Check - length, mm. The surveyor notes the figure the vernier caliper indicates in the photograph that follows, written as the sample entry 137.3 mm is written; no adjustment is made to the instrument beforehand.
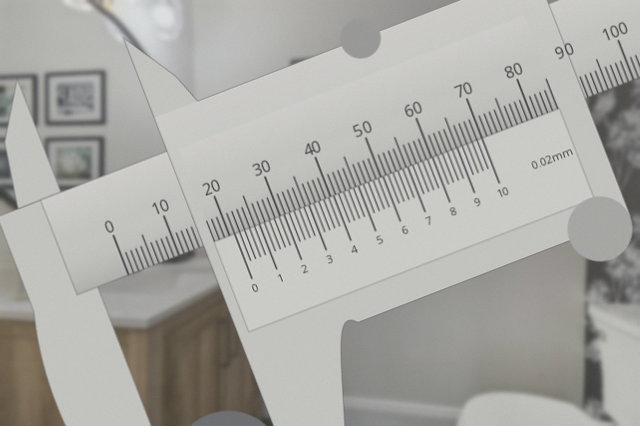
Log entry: 21.0 mm
